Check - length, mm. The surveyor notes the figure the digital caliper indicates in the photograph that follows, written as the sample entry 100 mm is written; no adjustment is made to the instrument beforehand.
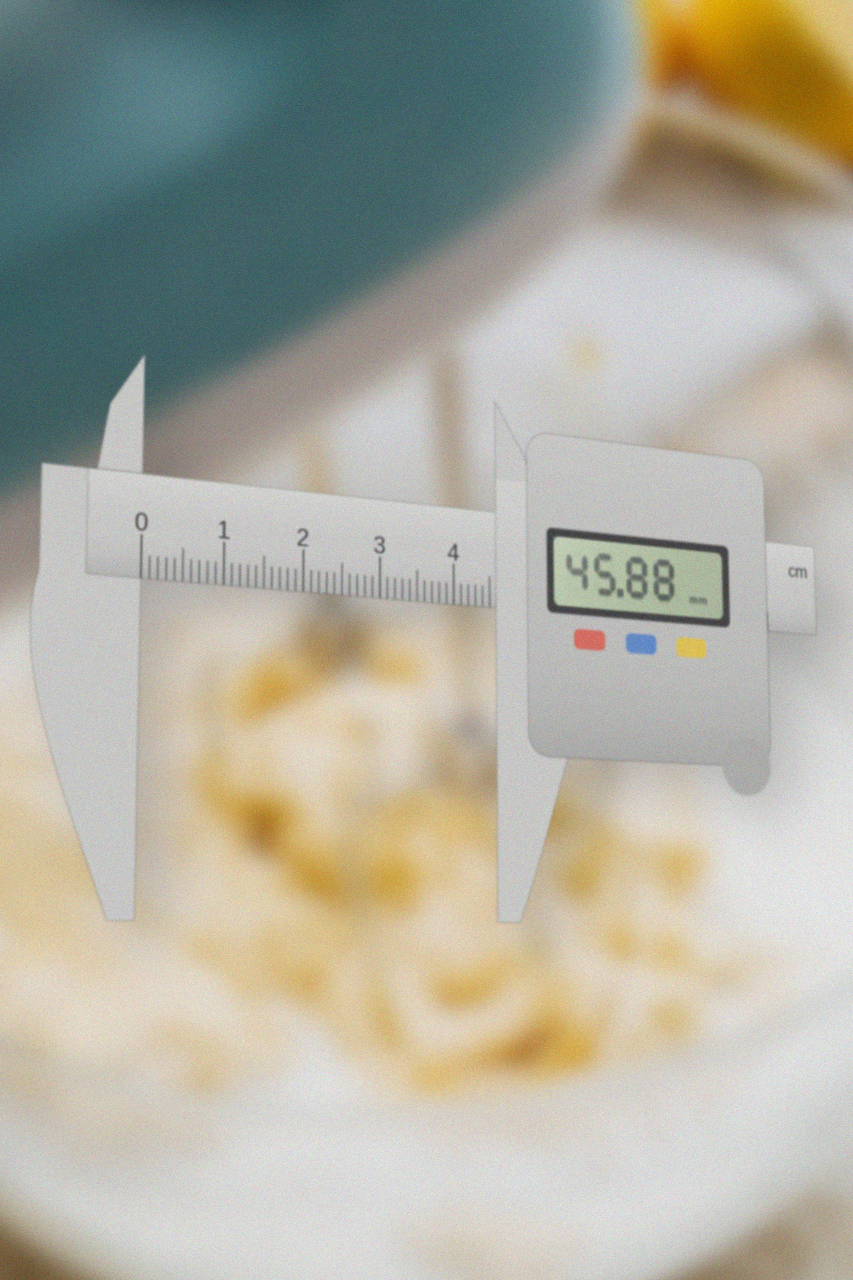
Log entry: 45.88 mm
